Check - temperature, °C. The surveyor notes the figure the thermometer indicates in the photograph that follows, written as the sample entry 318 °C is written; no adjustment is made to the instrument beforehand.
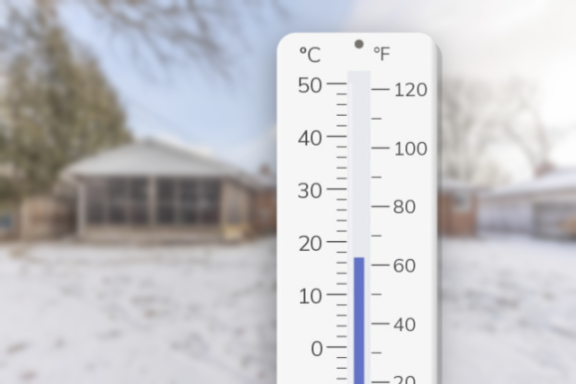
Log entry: 17 °C
